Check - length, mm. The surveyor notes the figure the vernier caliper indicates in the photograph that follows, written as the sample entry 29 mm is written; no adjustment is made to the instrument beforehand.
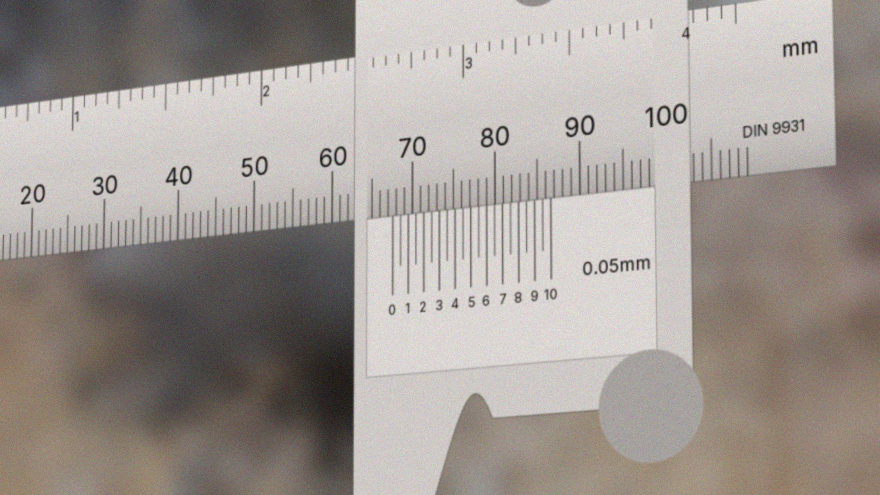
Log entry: 67.6 mm
